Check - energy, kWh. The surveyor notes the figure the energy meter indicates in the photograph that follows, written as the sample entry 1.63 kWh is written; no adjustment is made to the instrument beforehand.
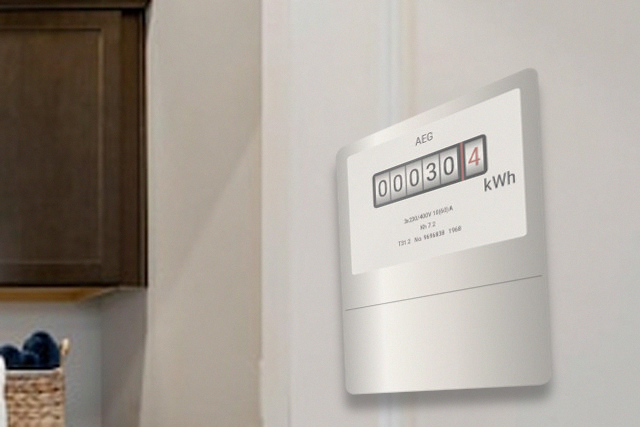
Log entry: 30.4 kWh
